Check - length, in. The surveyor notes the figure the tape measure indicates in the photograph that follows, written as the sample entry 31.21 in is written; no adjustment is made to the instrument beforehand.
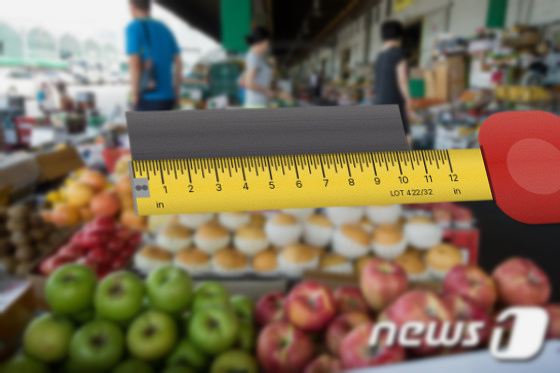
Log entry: 10.5 in
